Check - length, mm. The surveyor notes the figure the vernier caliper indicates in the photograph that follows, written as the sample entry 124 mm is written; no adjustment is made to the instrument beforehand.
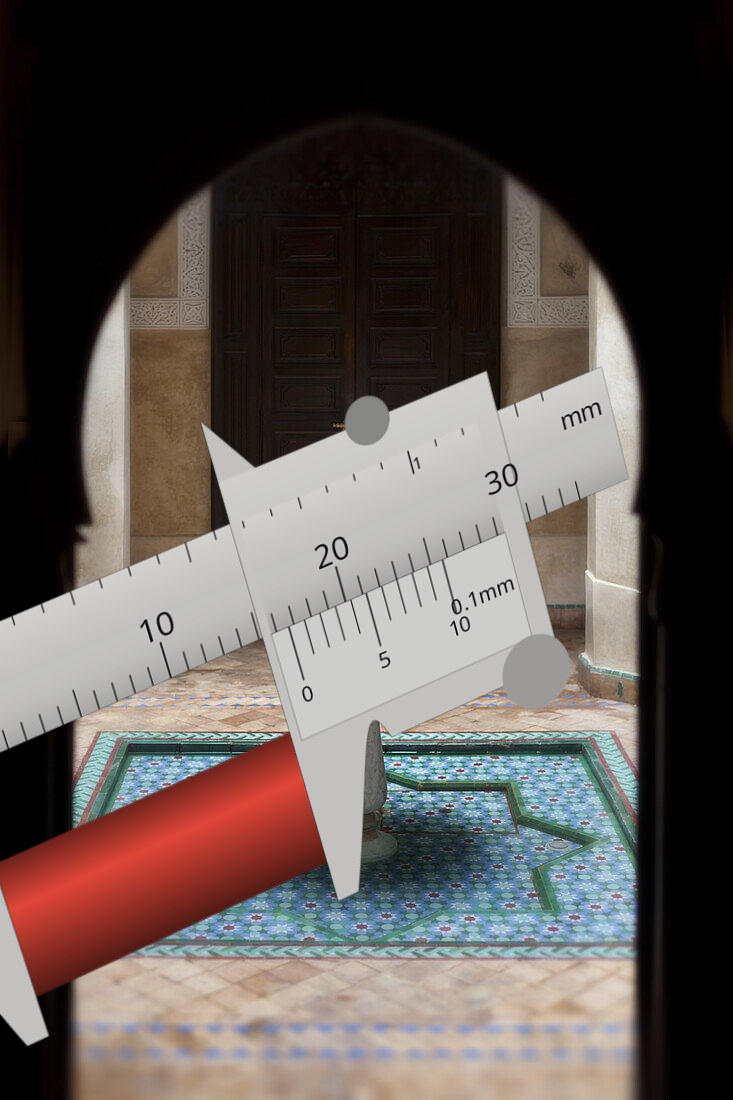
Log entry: 16.7 mm
